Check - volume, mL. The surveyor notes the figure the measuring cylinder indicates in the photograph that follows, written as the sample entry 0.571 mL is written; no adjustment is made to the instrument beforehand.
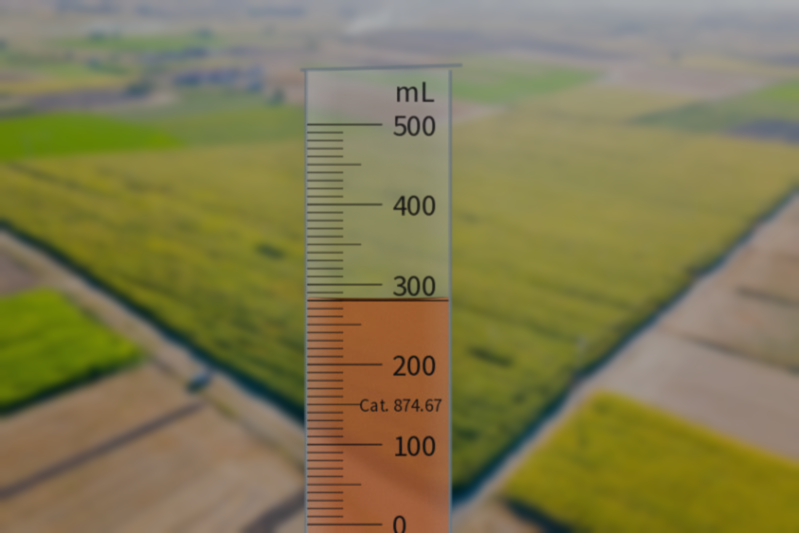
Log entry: 280 mL
